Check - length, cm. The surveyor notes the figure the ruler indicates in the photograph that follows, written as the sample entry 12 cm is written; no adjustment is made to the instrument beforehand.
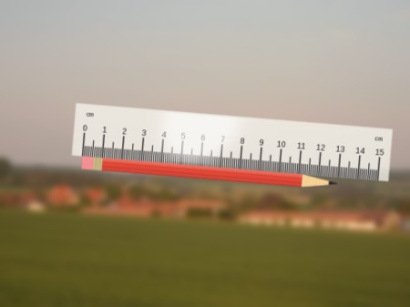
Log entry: 13 cm
